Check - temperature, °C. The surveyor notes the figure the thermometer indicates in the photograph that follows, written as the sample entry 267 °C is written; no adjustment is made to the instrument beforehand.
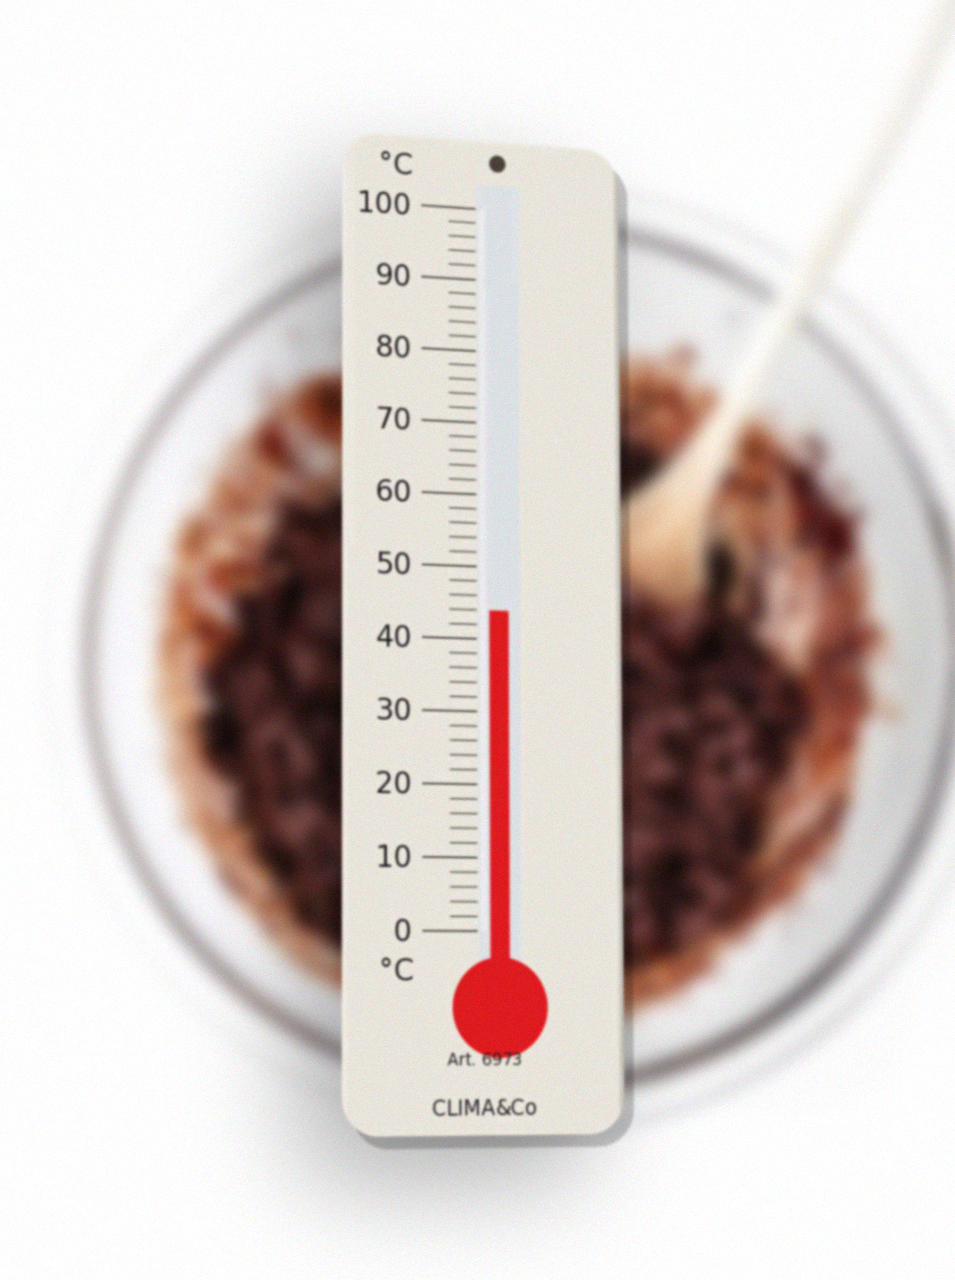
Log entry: 44 °C
